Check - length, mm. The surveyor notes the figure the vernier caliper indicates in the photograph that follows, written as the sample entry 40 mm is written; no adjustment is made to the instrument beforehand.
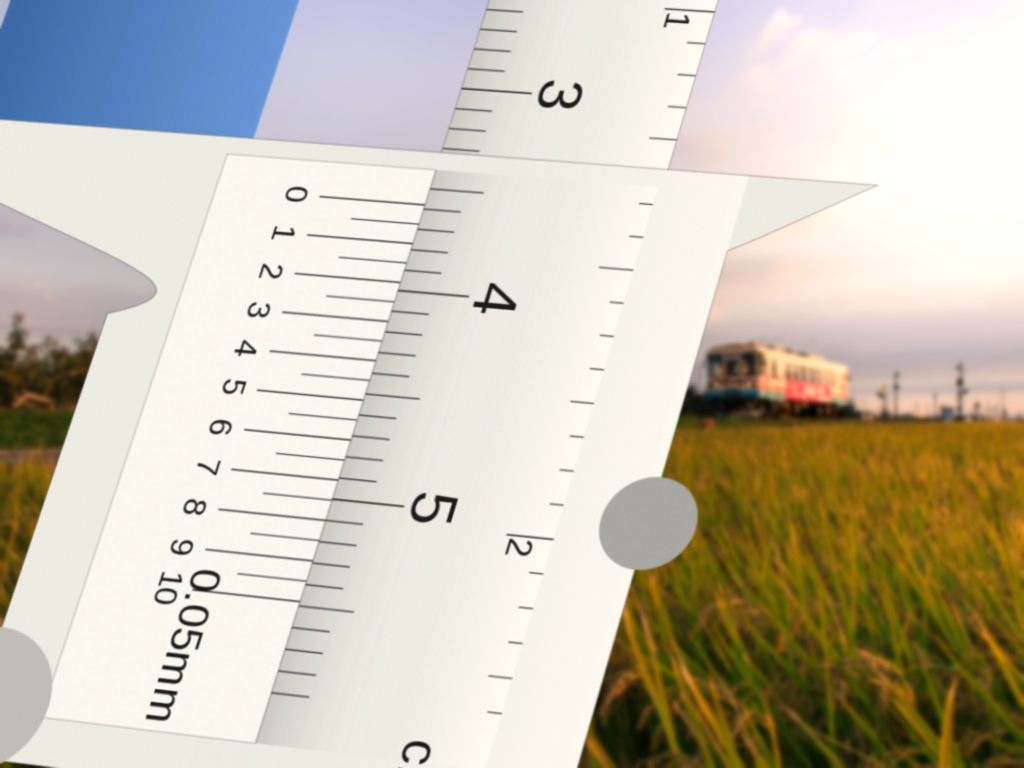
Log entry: 35.8 mm
